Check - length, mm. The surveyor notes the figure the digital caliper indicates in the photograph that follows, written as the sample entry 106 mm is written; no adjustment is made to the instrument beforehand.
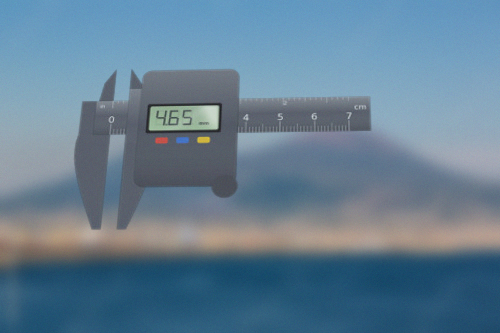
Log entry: 4.65 mm
